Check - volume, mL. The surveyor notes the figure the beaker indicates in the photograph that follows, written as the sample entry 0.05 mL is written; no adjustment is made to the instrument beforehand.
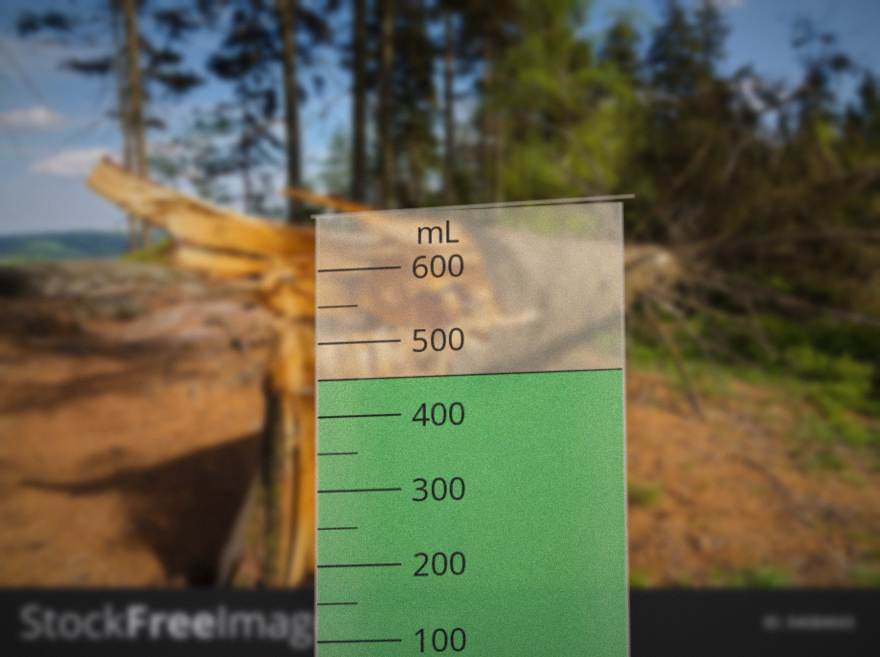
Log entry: 450 mL
